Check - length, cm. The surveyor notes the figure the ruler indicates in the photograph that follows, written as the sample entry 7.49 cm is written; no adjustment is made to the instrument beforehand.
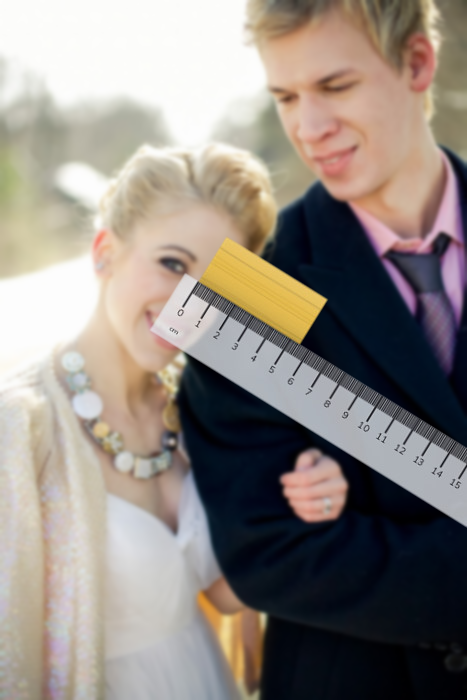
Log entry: 5.5 cm
